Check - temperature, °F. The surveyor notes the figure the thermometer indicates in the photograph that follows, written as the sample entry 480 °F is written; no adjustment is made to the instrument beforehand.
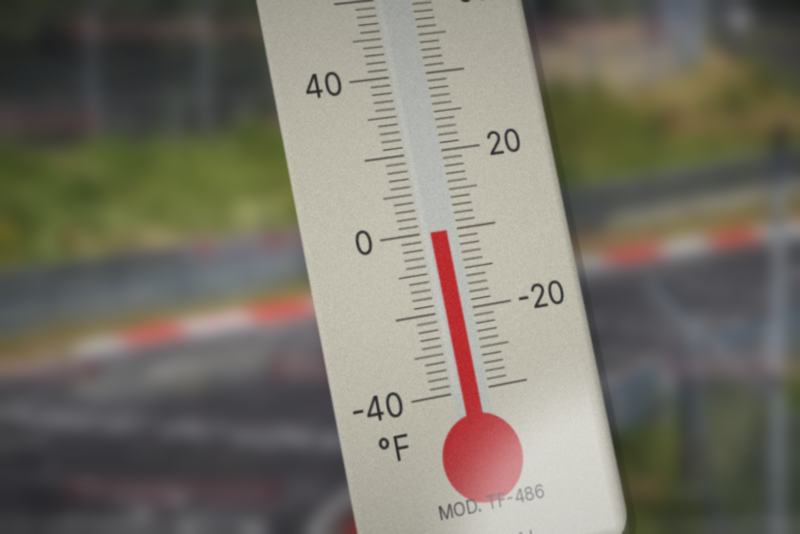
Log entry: 0 °F
